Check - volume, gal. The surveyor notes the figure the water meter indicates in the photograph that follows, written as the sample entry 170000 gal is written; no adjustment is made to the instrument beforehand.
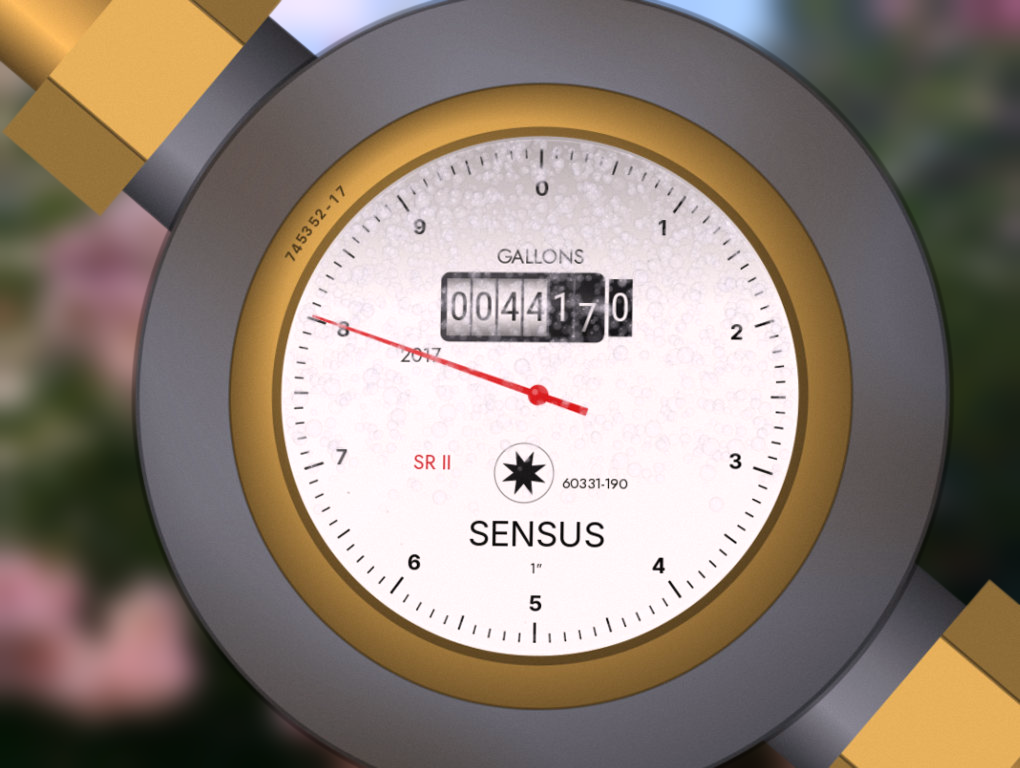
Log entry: 44168.0 gal
